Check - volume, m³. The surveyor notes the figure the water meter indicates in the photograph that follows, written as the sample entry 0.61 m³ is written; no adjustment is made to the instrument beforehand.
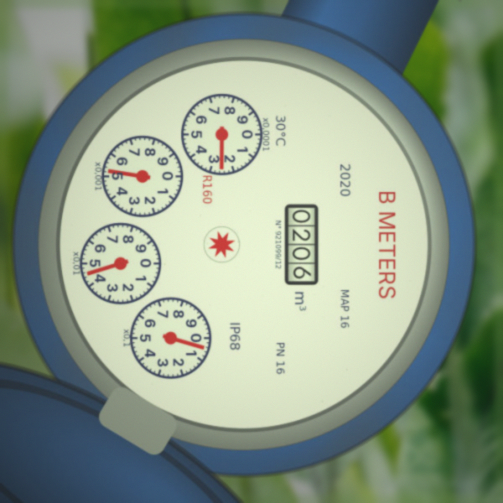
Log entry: 206.0452 m³
